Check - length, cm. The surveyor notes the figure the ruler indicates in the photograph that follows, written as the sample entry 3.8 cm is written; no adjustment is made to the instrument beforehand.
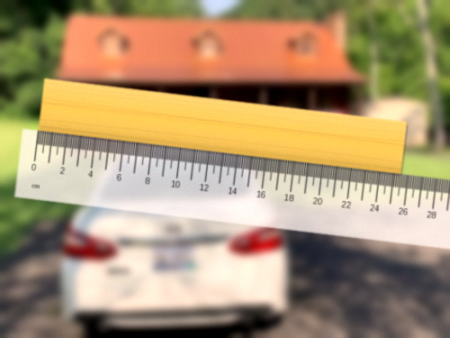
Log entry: 25.5 cm
